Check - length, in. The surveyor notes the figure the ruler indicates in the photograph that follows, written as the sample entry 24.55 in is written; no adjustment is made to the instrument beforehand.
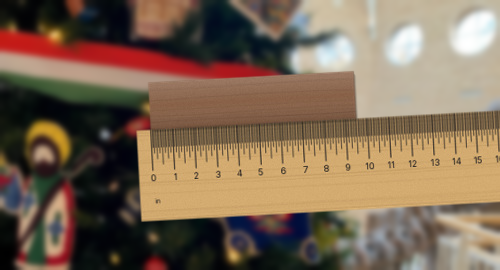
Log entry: 9.5 in
